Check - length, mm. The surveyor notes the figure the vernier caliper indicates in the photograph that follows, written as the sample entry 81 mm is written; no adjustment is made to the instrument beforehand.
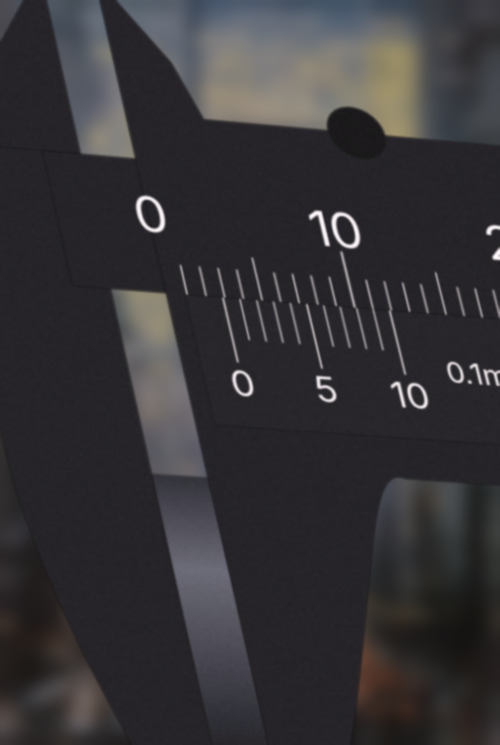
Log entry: 2.9 mm
